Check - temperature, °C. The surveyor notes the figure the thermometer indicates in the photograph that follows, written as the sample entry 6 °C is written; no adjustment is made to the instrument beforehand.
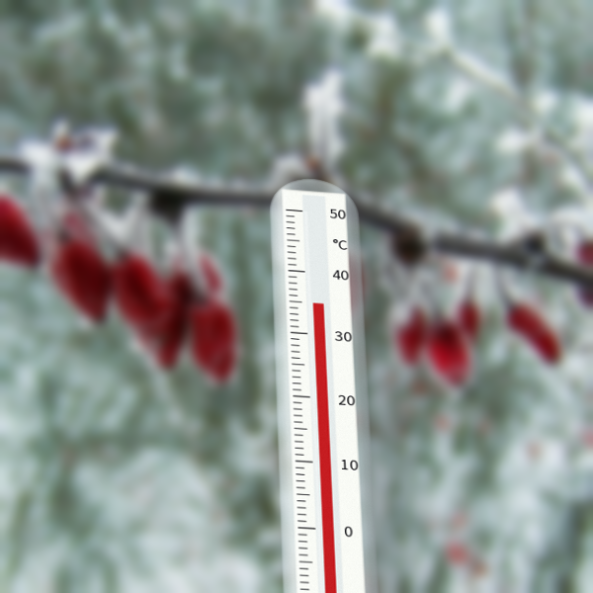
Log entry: 35 °C
